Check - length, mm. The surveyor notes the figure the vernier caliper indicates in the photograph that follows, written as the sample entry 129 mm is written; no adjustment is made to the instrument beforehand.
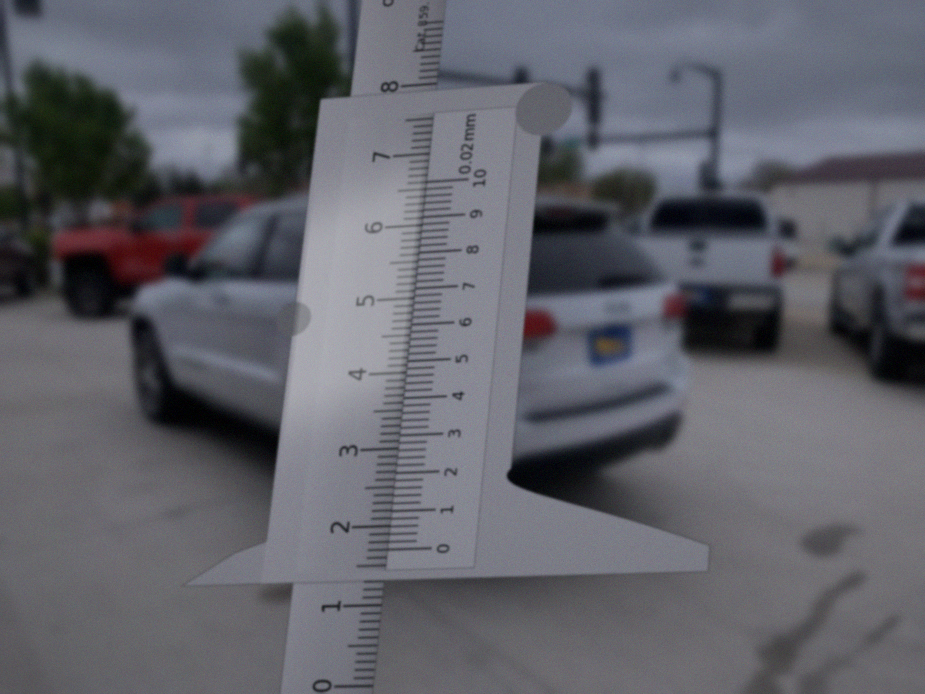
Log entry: 17.0 mm
